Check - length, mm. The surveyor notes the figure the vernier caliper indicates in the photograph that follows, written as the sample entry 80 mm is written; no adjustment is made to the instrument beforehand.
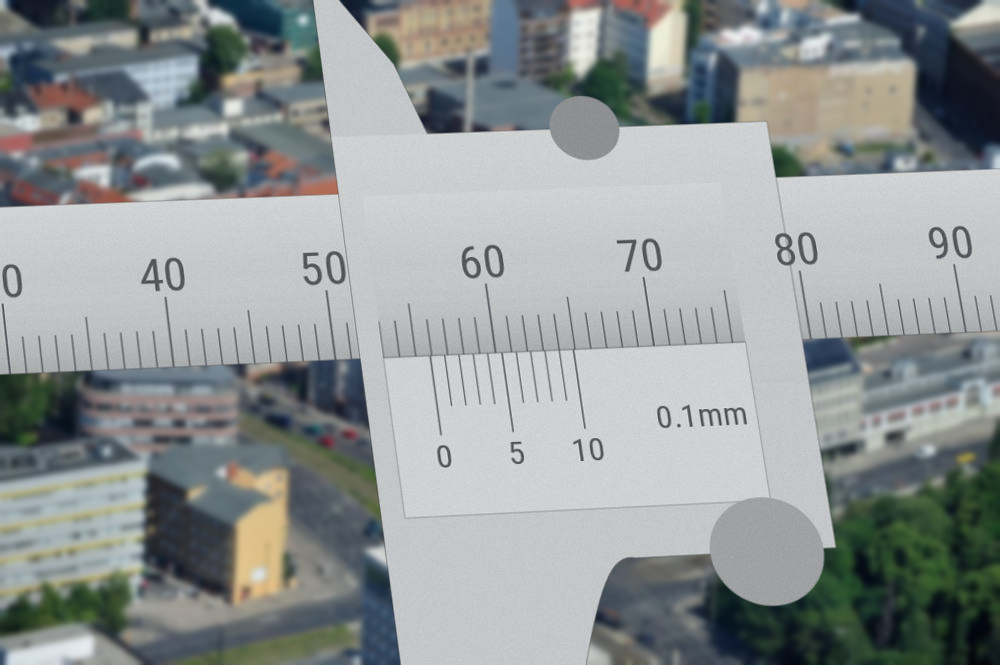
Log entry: 55.9 mm
